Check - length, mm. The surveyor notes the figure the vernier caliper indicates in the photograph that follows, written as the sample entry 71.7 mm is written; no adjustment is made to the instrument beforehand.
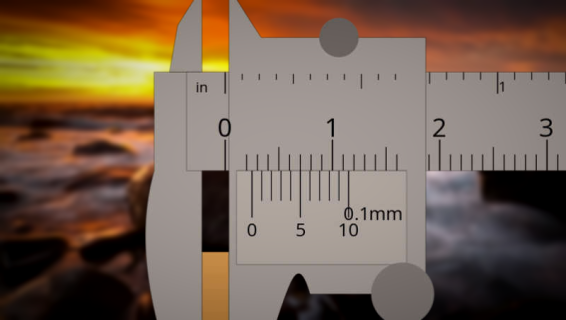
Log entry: 2.5 mm
